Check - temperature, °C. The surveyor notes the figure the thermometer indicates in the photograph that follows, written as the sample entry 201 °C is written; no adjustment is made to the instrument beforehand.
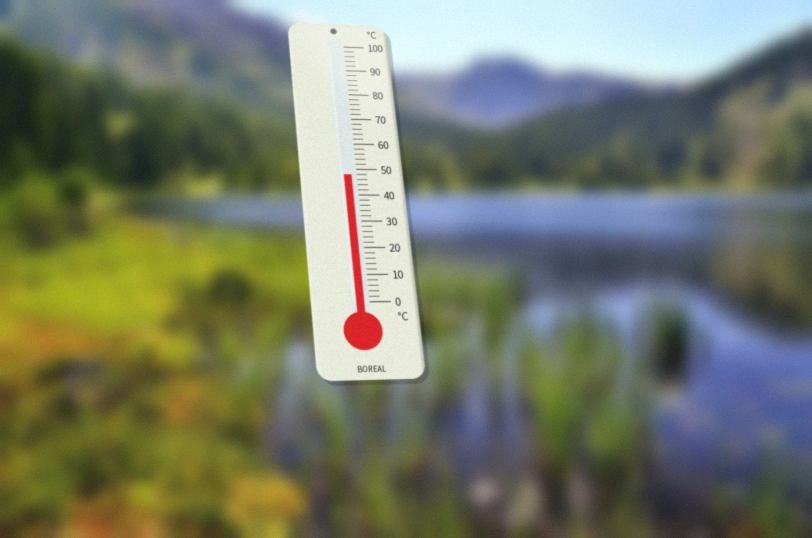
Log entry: 48 °C
